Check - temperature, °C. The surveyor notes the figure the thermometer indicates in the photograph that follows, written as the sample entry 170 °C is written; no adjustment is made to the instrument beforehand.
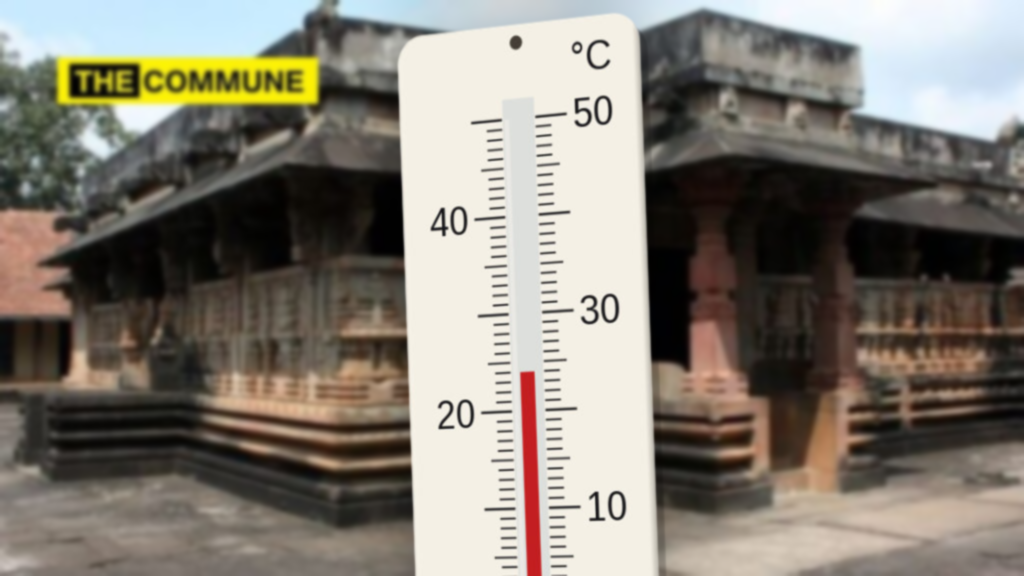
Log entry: 24 °C
